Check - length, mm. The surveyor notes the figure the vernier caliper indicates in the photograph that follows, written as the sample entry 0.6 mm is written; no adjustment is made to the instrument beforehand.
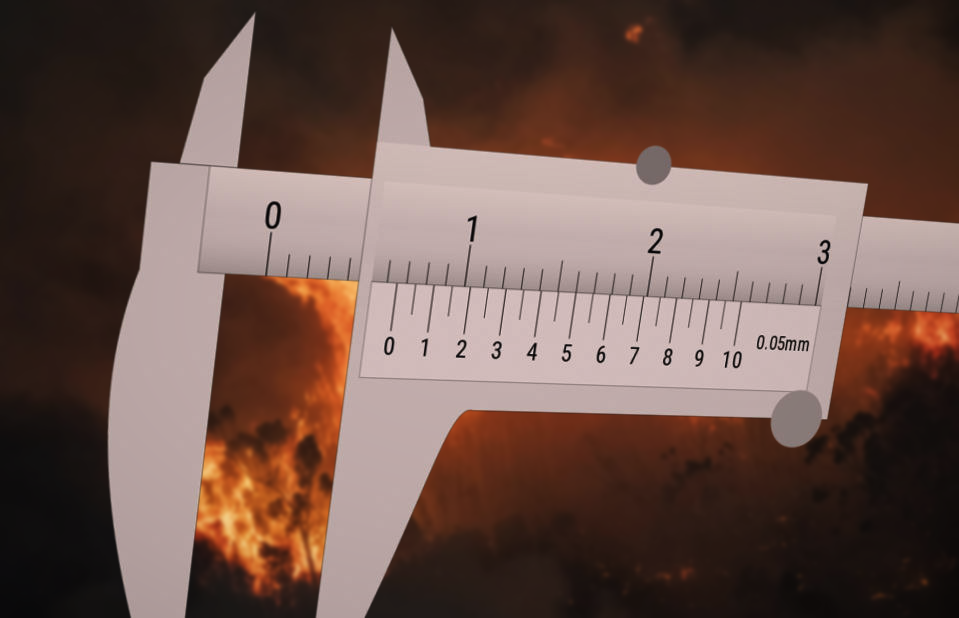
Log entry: 6.5 mm
